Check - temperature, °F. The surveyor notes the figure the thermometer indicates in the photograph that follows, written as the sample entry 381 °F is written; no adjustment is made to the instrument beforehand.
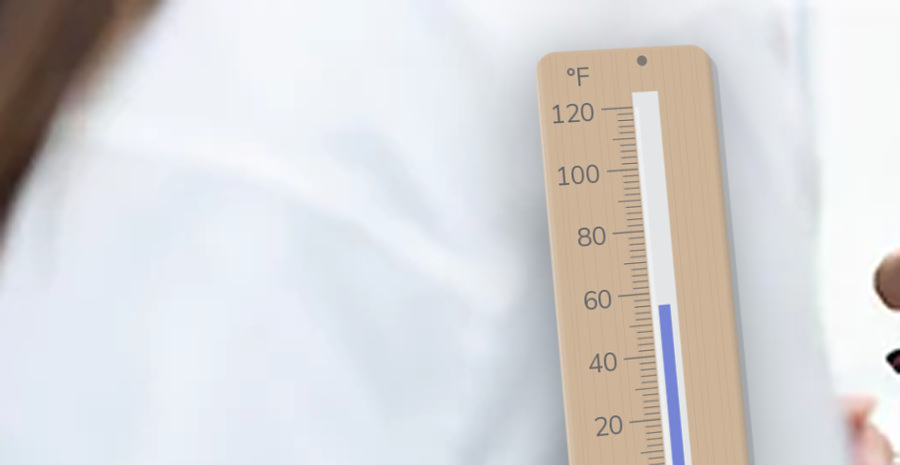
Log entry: 56 °F
